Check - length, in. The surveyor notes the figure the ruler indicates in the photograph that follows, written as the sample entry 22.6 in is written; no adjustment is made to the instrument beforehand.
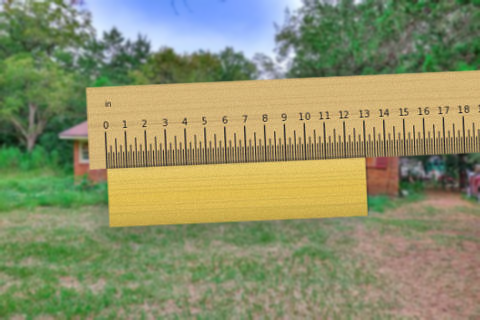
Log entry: 13 in
